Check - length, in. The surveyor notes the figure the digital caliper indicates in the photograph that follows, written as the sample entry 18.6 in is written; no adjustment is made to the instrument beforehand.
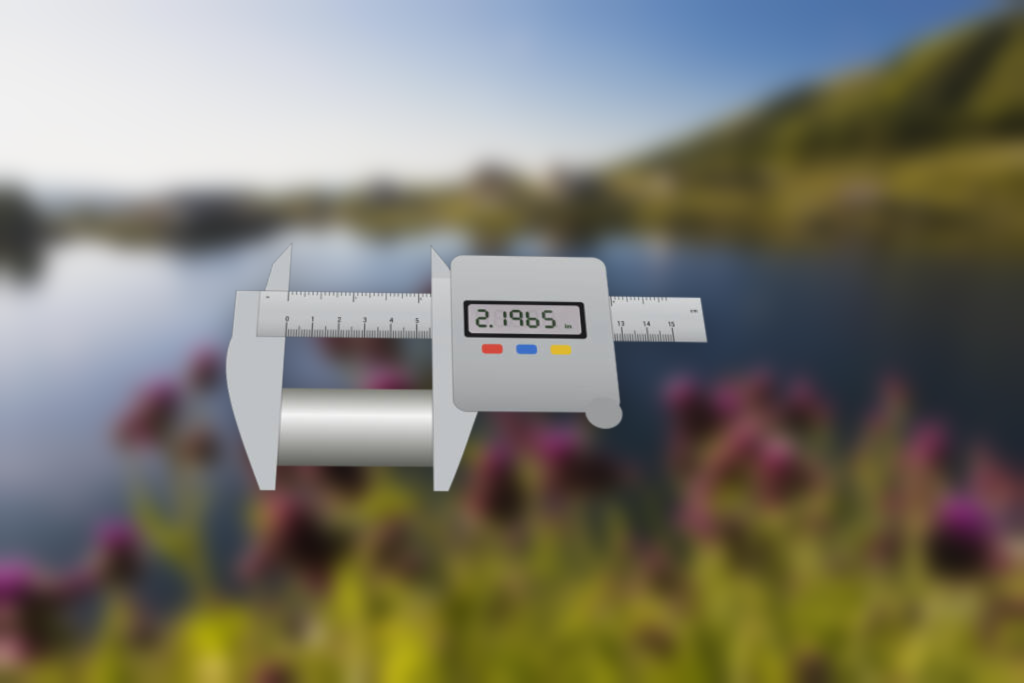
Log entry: 2.1965 in
